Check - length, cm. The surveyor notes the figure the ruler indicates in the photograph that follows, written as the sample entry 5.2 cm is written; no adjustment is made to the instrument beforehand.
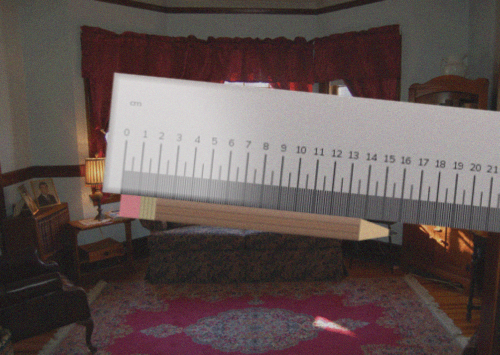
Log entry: 16 cm
